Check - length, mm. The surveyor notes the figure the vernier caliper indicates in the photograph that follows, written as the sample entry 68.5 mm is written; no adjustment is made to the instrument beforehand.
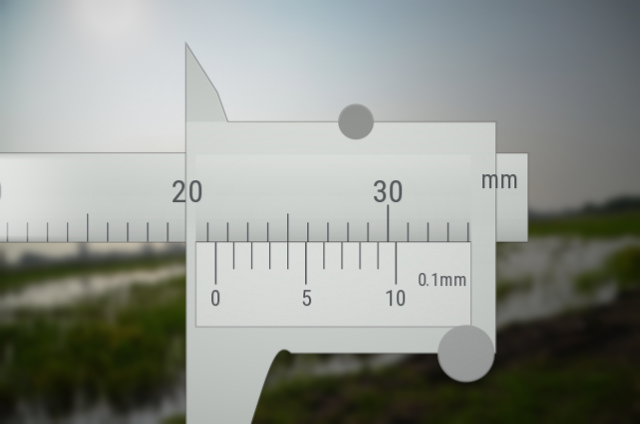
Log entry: 21.4 mm
